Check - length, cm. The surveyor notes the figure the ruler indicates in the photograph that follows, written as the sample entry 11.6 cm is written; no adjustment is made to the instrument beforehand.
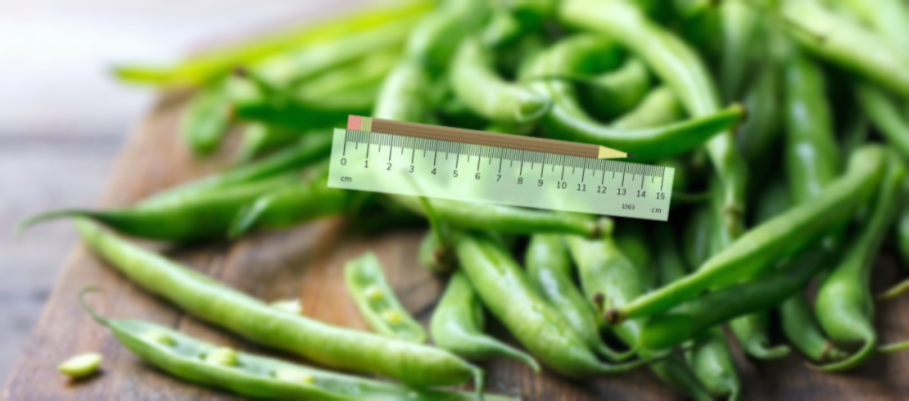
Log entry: 13.5 cm
